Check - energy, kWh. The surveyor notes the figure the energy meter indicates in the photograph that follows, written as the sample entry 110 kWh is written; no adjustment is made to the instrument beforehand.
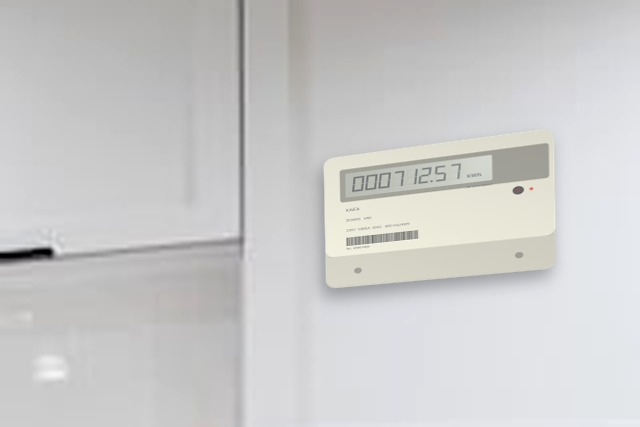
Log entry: 712.57 kWh
